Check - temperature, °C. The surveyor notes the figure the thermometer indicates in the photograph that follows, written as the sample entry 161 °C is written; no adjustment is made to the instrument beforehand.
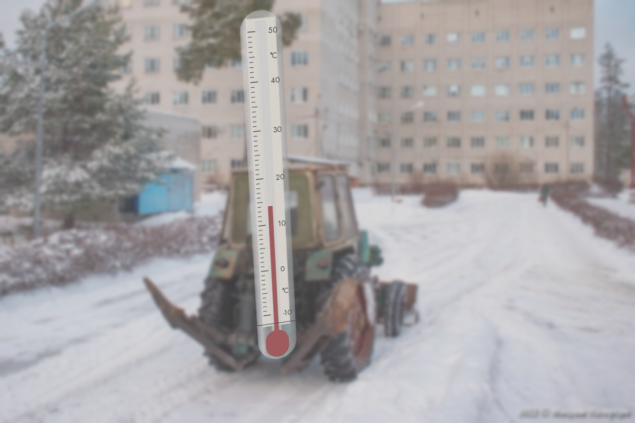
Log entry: 14 °C
